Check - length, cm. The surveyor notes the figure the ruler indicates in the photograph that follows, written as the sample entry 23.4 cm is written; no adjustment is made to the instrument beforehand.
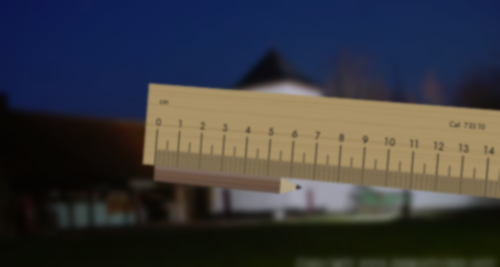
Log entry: 6.5 cm
